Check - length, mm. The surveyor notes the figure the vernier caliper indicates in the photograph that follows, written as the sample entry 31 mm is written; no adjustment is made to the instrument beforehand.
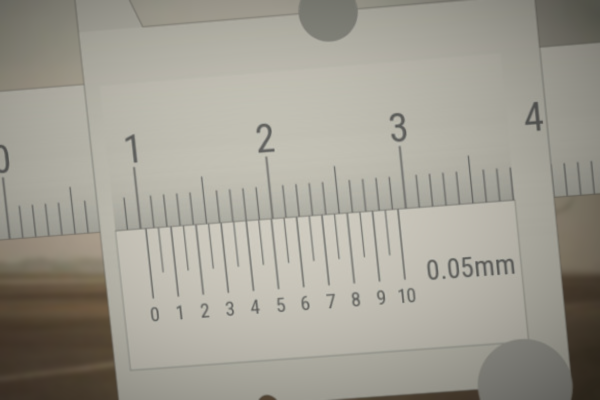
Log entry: 10.4 mm
